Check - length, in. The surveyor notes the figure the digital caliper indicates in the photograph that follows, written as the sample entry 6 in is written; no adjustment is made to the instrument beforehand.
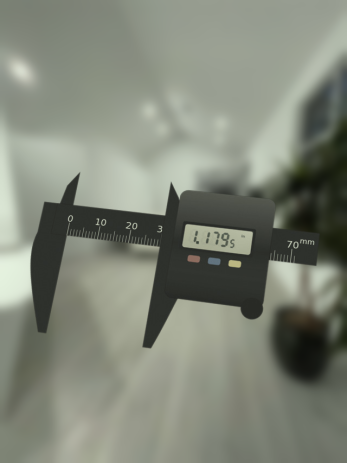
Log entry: 1.1795 in
